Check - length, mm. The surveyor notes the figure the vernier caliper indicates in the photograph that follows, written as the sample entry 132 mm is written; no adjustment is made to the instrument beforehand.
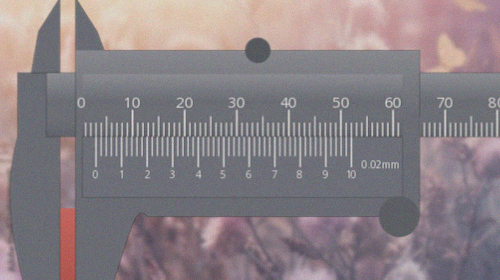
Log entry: 3.0 mm
